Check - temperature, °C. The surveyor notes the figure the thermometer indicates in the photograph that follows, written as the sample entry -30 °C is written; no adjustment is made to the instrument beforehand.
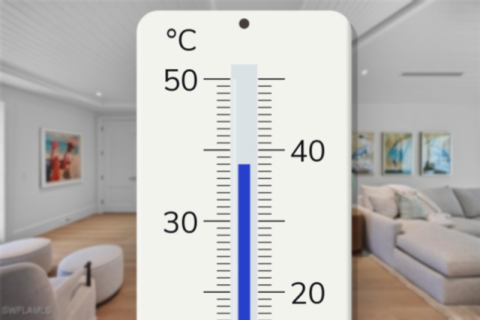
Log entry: 38 °C
